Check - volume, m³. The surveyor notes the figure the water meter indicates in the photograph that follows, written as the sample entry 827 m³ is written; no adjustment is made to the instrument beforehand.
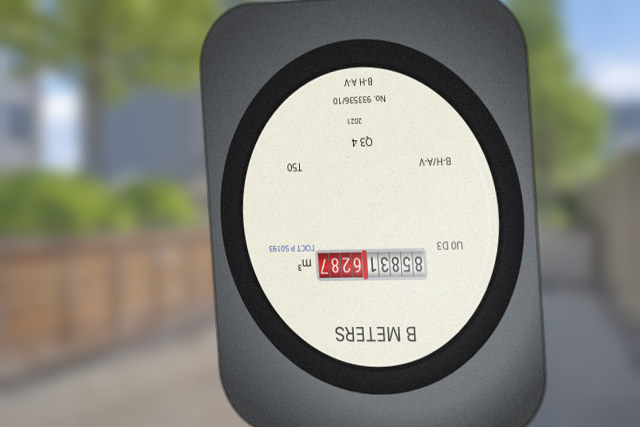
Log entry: 85831.6287 m³
